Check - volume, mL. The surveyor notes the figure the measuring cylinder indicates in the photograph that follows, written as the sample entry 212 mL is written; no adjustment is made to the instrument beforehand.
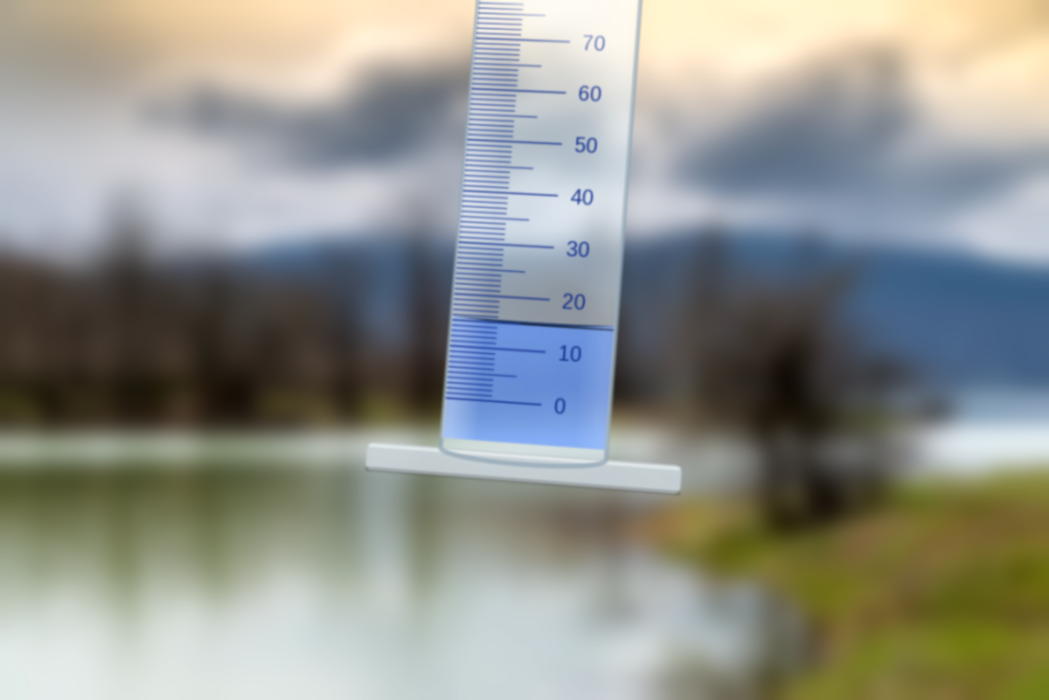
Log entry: 15 mL
